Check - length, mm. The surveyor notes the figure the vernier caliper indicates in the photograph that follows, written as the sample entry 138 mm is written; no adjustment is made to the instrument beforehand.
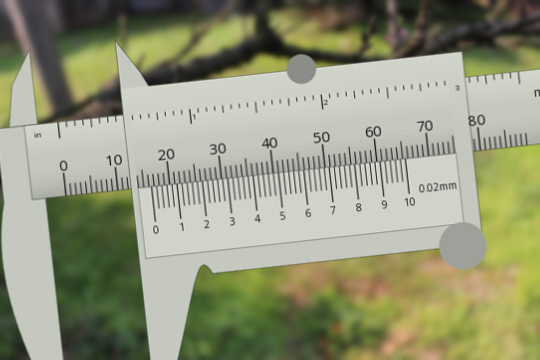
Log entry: 16.5 mm
